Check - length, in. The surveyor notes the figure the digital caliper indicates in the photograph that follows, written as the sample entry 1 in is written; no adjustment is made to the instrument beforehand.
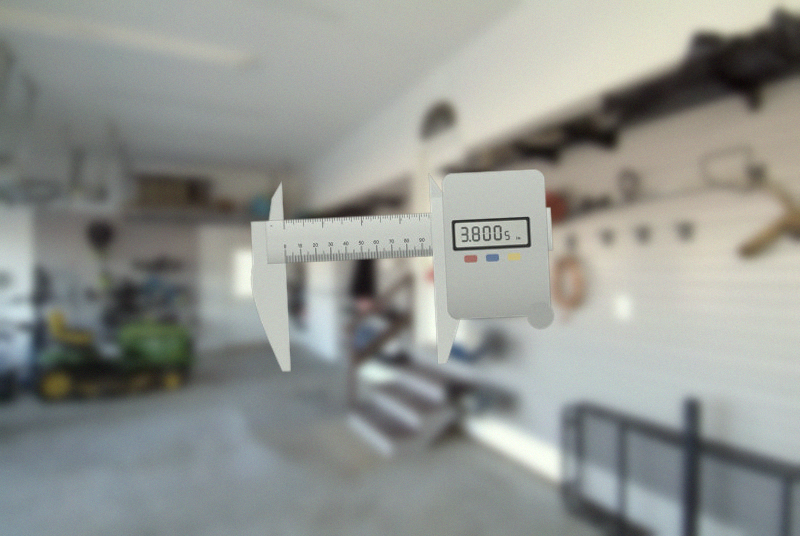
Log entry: 3.8005 in
